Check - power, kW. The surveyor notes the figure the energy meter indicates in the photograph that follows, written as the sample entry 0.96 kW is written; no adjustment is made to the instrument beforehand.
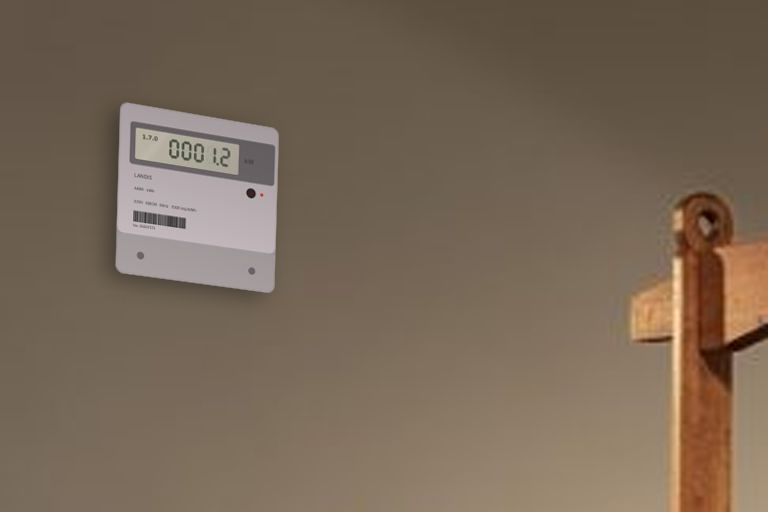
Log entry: 1.2 kW
